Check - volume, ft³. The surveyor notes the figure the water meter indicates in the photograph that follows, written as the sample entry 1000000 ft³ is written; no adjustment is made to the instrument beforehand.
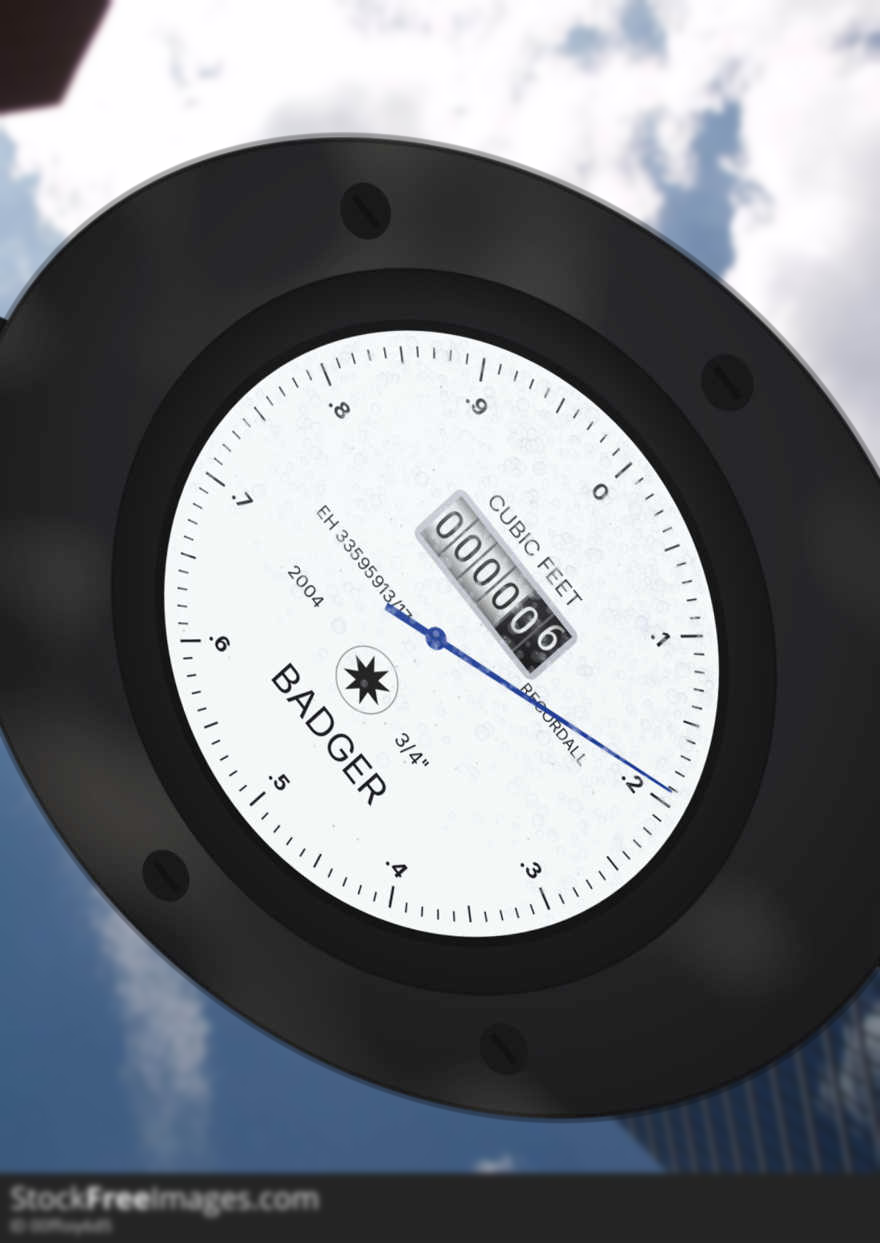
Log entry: 6.19 ft³
